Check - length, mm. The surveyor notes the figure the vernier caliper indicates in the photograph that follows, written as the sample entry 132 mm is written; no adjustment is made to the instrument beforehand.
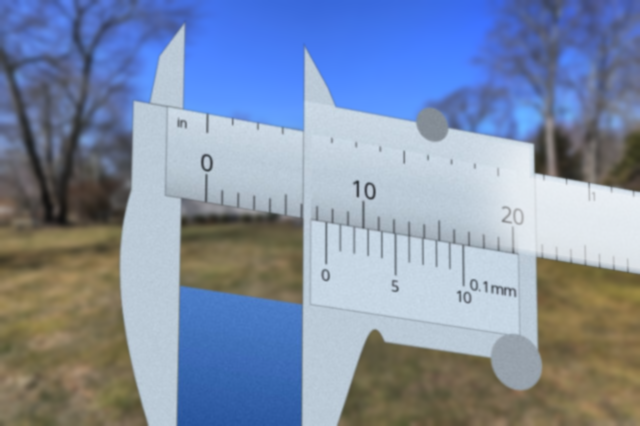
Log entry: 7.6 mm
